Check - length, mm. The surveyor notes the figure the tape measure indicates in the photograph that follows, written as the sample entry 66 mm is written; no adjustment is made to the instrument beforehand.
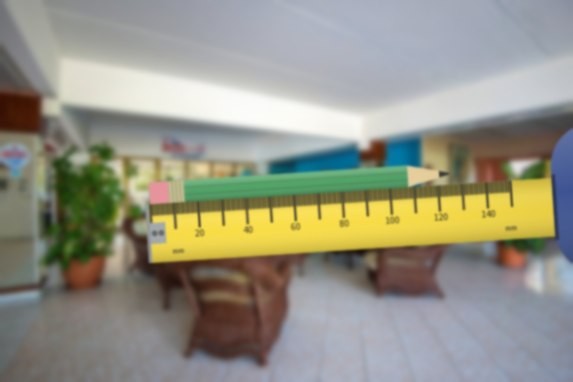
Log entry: 125 mm
